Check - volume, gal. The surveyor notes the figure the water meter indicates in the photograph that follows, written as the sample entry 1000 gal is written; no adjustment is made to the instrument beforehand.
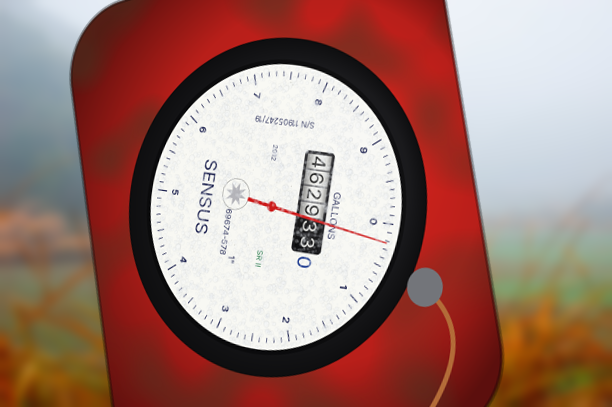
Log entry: 4629330.2 gal
